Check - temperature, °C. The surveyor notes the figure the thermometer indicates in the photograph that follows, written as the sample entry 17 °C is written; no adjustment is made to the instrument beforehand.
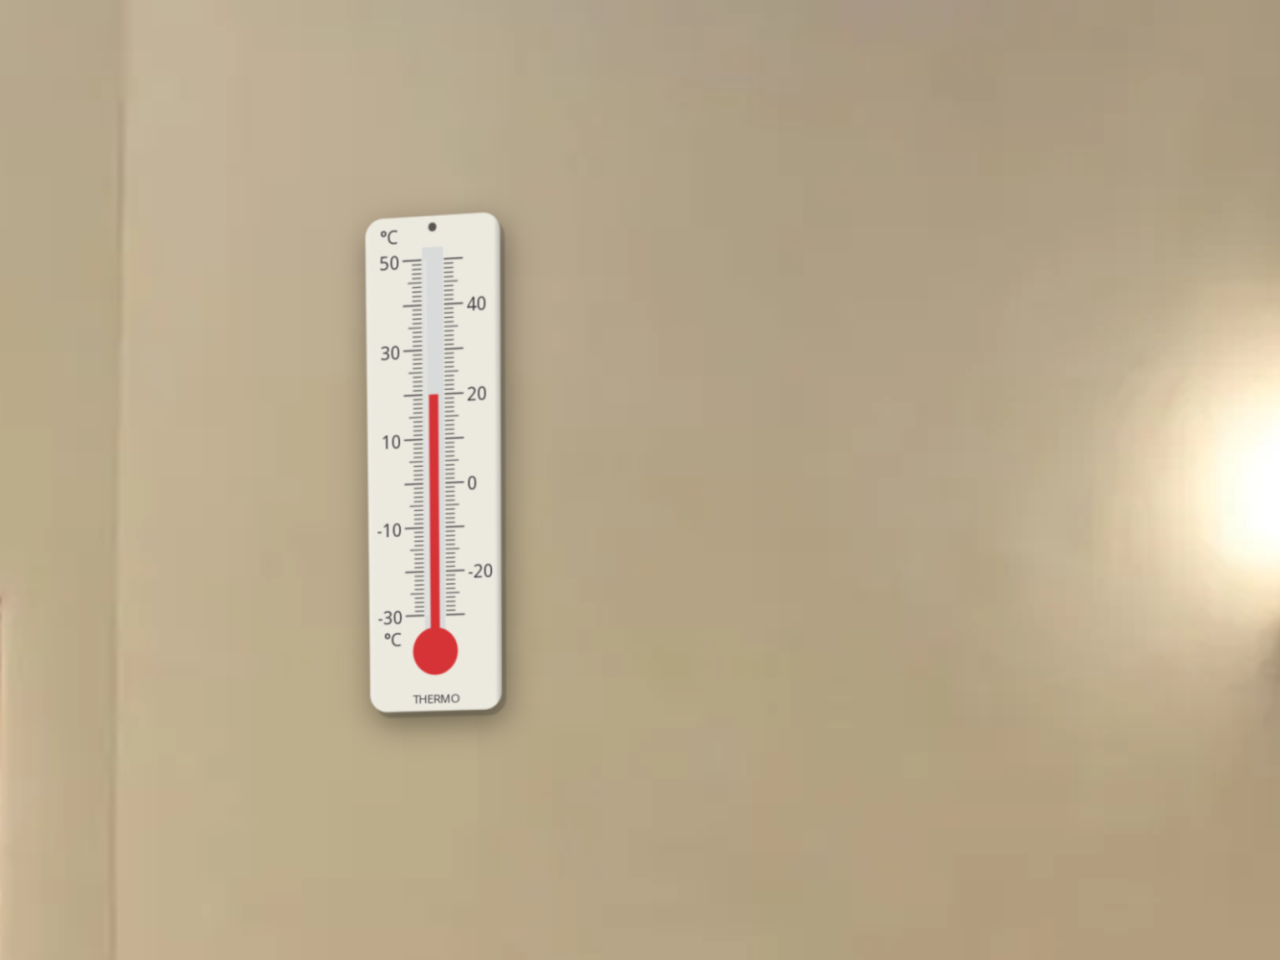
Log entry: 20 °C
